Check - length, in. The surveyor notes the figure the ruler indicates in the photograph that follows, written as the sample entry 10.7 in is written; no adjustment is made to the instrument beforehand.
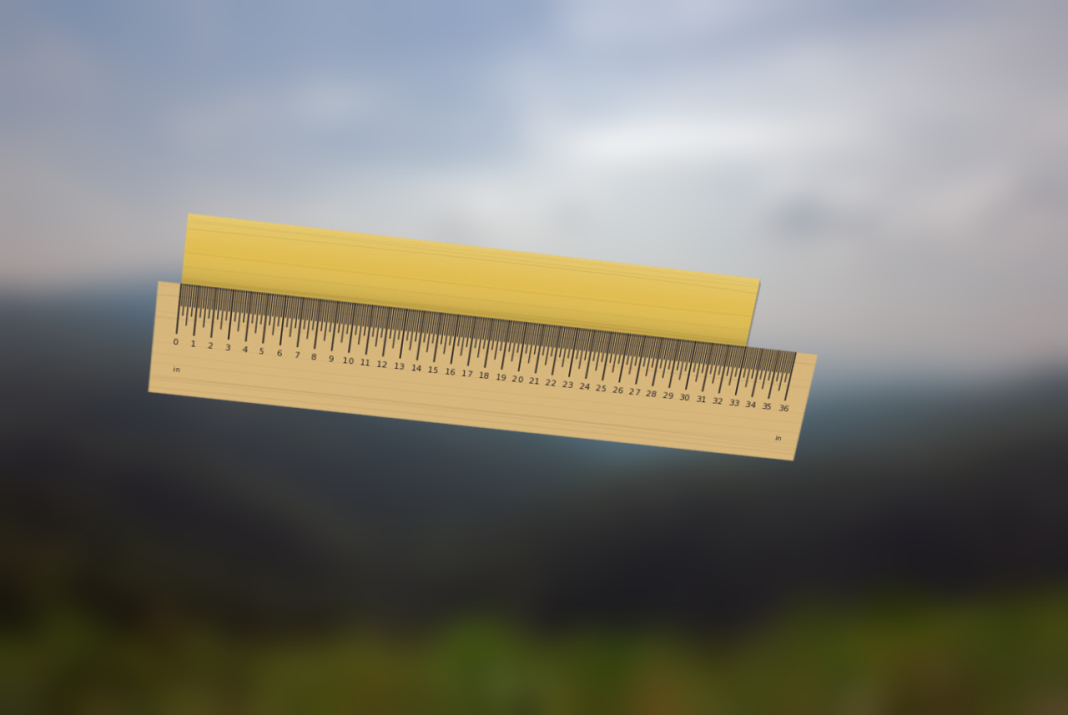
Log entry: 33 in
